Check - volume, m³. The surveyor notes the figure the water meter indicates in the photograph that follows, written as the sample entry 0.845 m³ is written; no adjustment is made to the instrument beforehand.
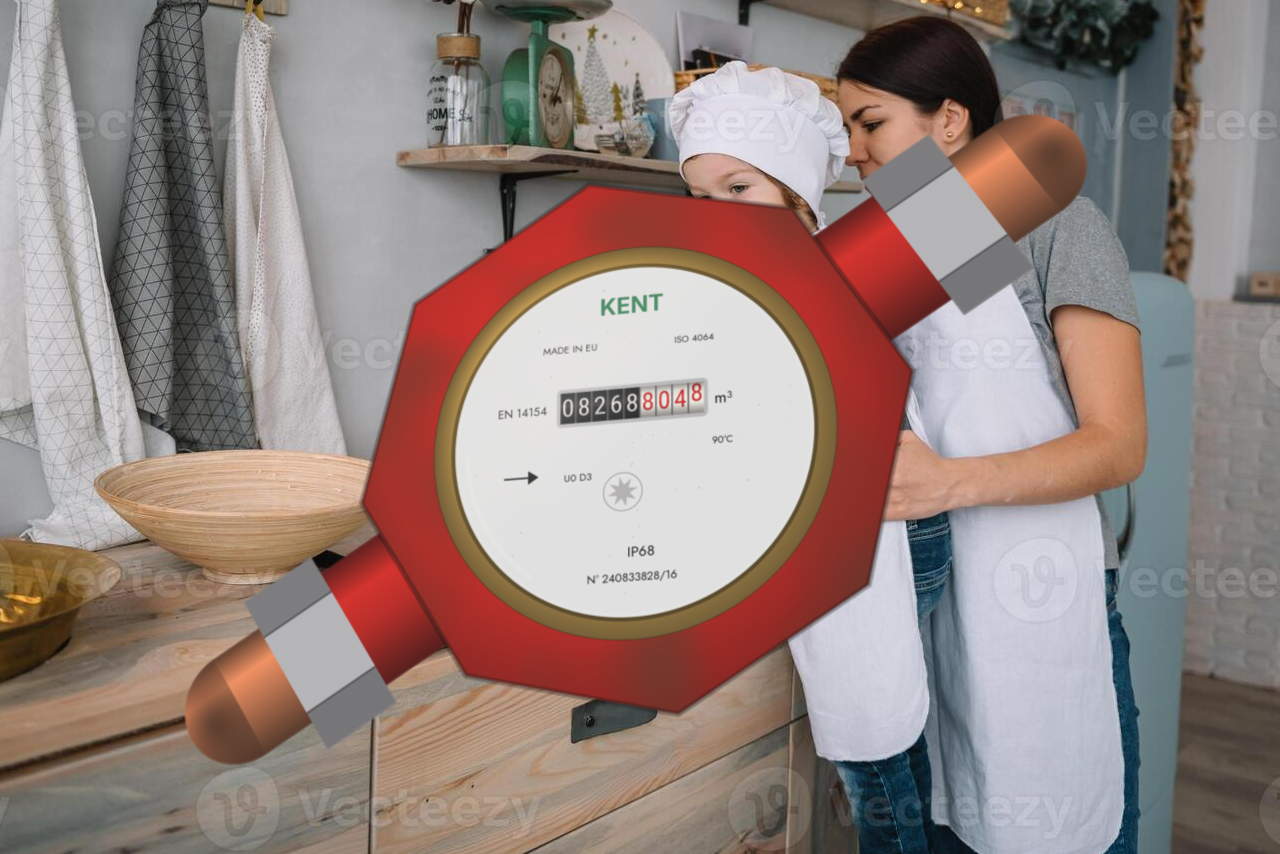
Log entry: 8268.8048 m³
